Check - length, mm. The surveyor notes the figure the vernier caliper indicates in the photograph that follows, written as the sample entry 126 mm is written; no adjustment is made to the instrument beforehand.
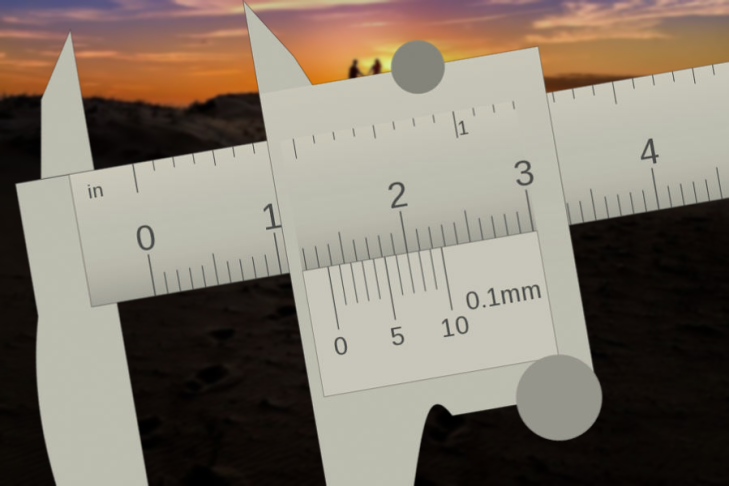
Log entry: 13.7 mm
